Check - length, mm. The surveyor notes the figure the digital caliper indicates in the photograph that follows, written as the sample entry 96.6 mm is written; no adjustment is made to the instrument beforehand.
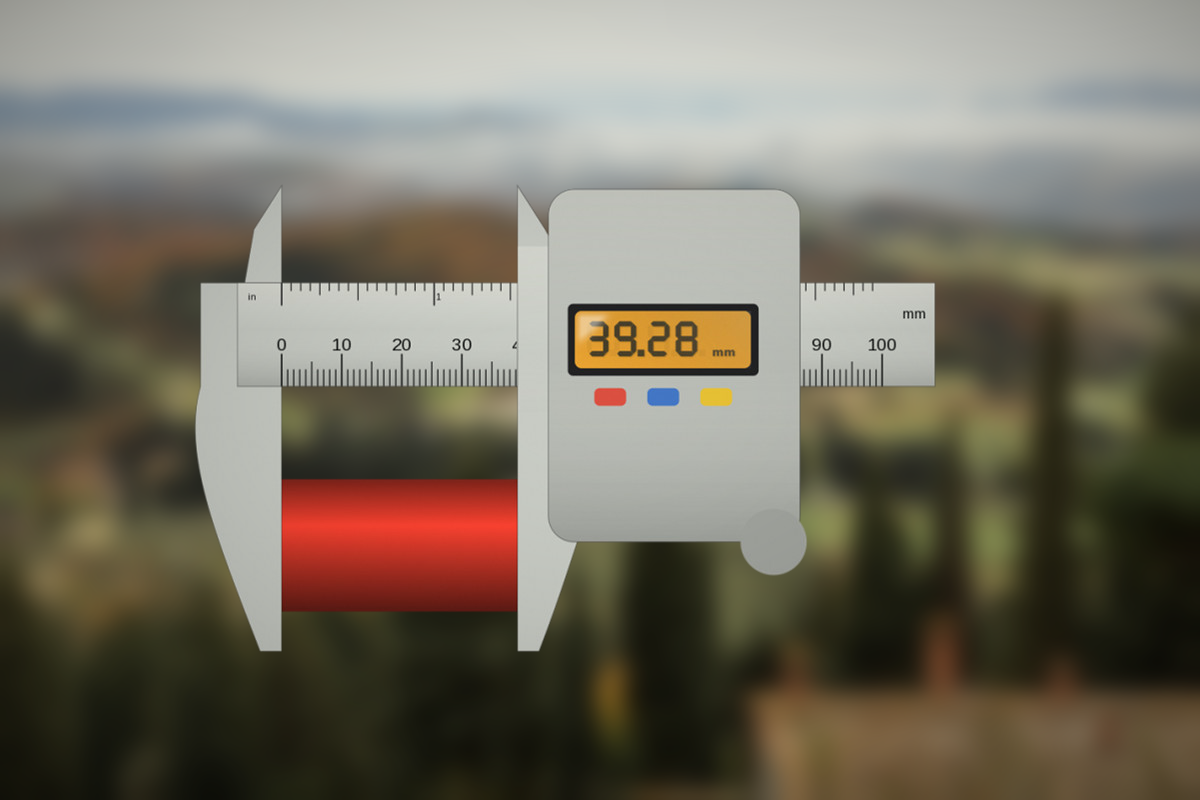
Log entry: 39.28 mm
